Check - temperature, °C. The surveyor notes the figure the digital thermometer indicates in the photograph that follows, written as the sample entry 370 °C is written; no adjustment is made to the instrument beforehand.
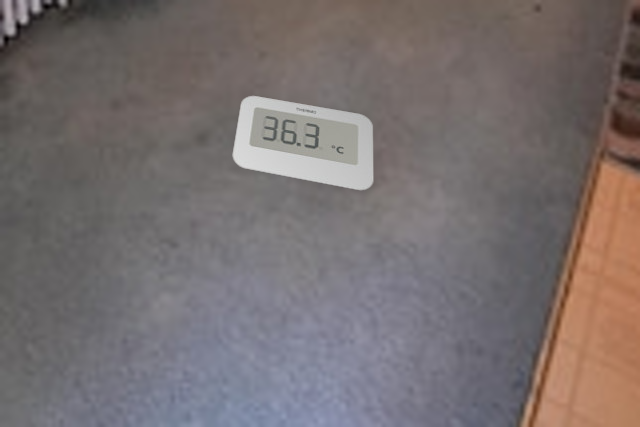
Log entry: 36.3 °C
